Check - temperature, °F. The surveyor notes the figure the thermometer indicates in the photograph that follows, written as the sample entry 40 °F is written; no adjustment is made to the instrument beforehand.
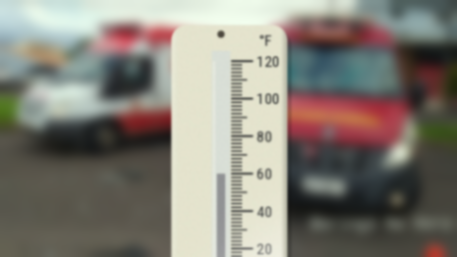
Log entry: 60 °F
